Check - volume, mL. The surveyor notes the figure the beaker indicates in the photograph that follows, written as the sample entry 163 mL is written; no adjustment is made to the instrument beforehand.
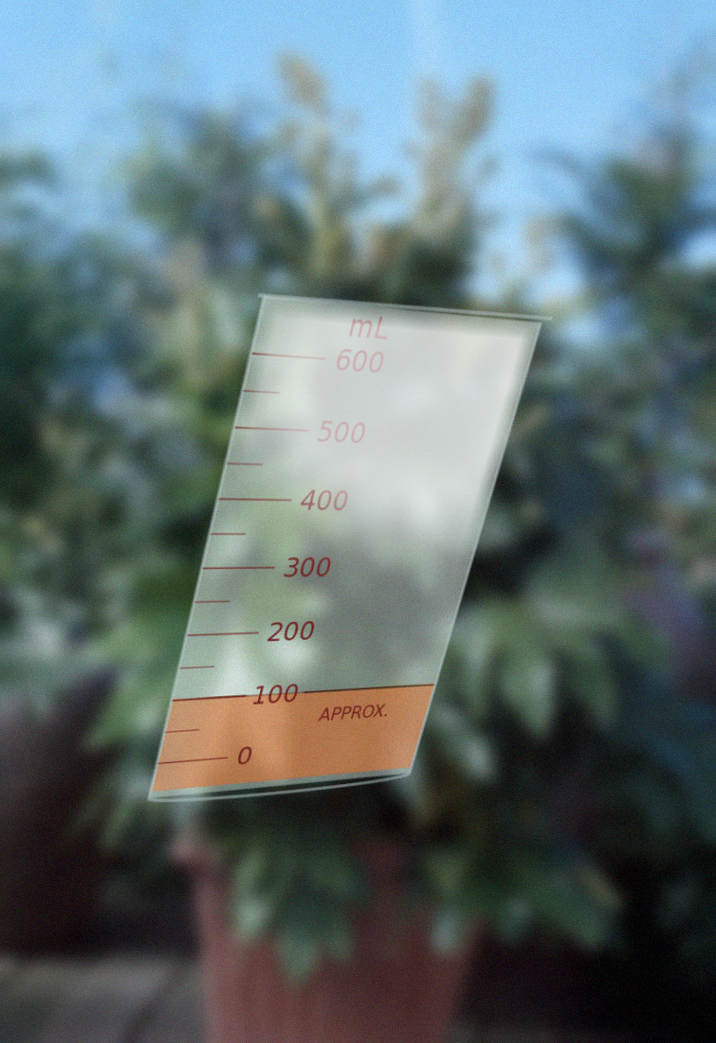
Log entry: 100 mL
